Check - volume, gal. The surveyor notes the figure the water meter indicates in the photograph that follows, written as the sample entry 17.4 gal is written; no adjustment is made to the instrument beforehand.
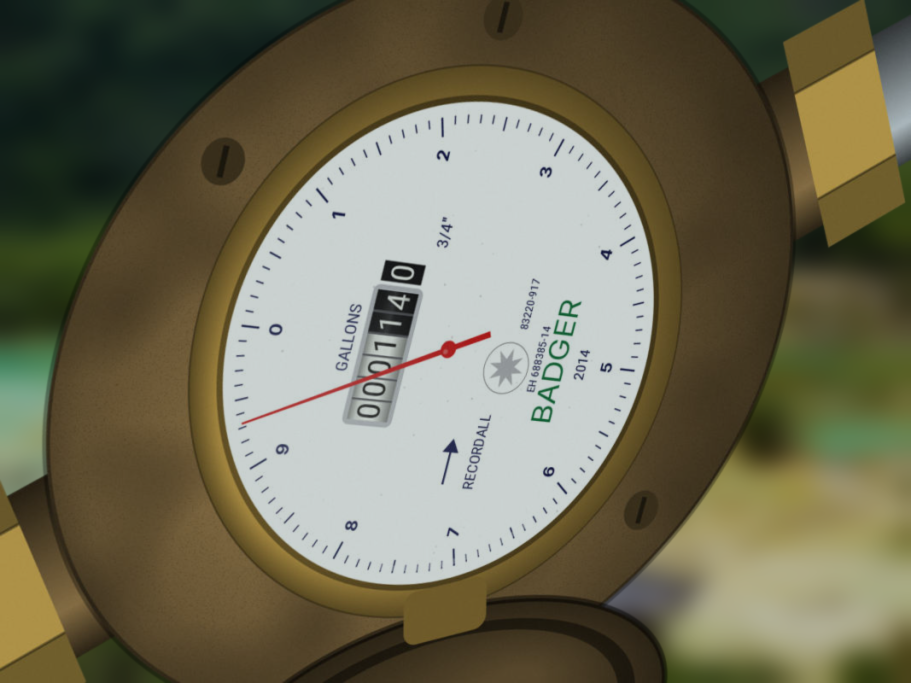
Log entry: 1139.3 gal
